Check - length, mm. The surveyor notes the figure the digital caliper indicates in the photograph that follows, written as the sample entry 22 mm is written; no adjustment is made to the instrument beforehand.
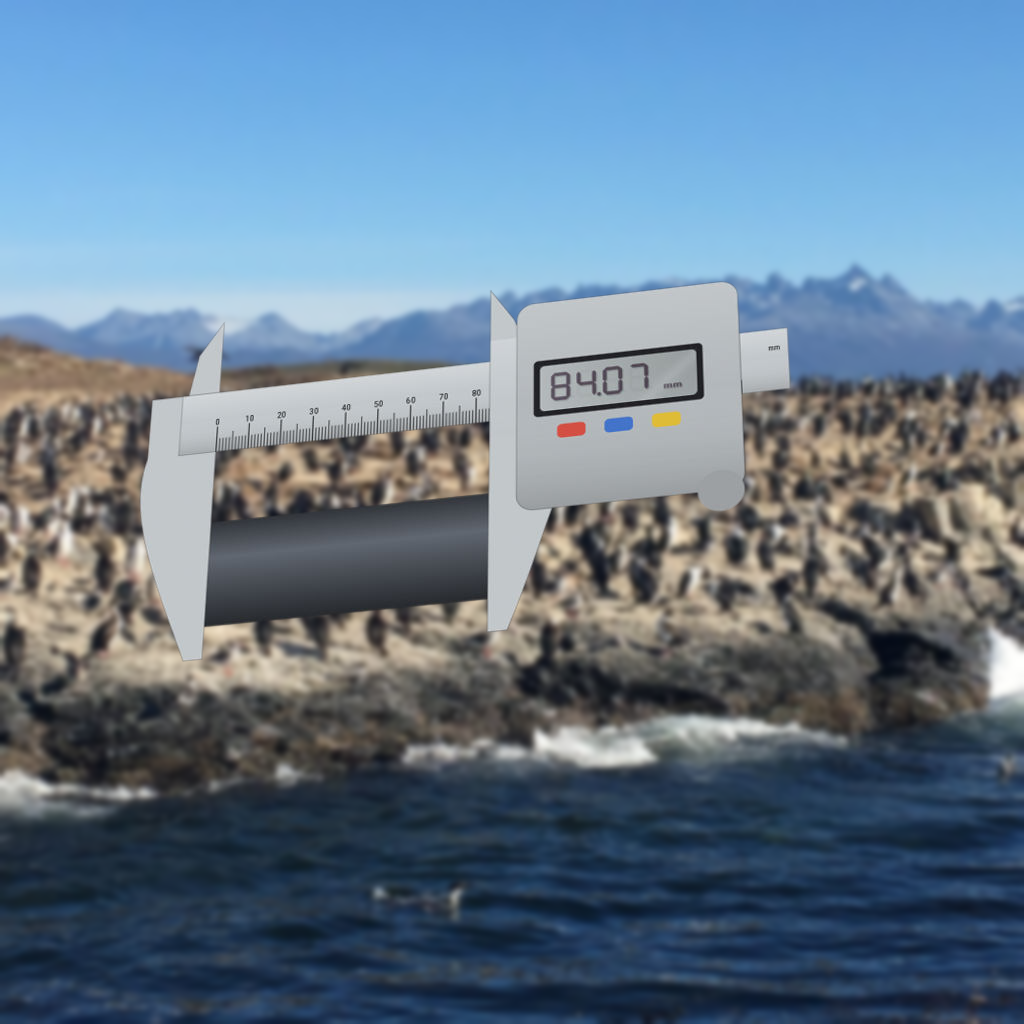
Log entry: 84.07 mm
